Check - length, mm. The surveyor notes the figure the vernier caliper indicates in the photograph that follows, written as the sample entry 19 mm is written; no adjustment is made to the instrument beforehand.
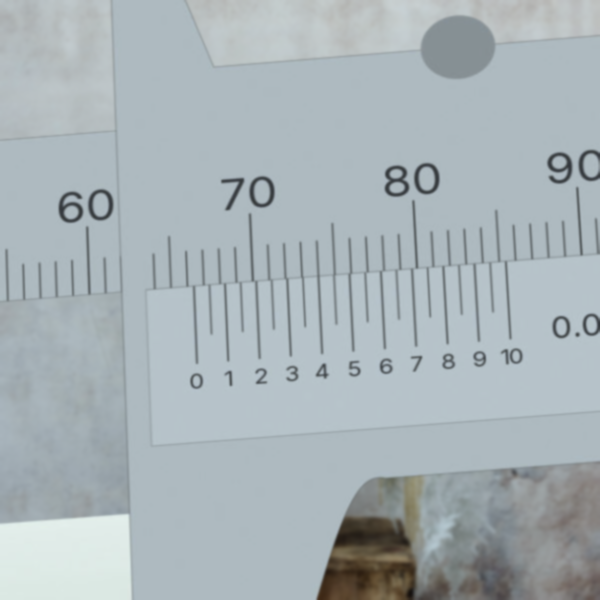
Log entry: 66.4 mm
